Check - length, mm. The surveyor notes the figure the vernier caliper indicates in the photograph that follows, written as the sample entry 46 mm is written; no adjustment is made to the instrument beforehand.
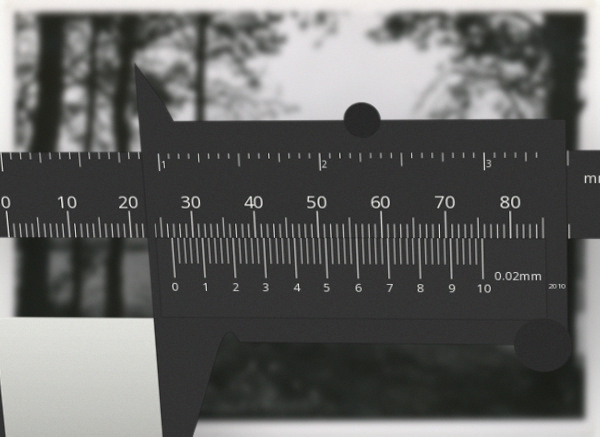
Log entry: 26.6 mm
